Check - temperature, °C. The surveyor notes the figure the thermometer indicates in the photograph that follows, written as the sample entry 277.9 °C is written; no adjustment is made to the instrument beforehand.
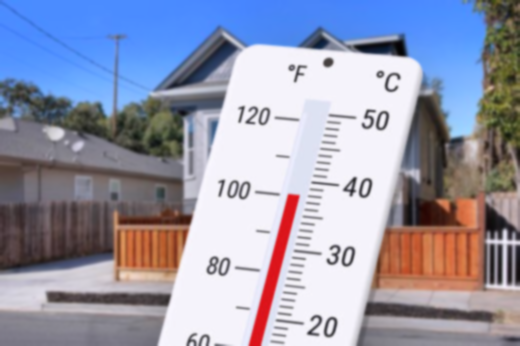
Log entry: 38 °C
